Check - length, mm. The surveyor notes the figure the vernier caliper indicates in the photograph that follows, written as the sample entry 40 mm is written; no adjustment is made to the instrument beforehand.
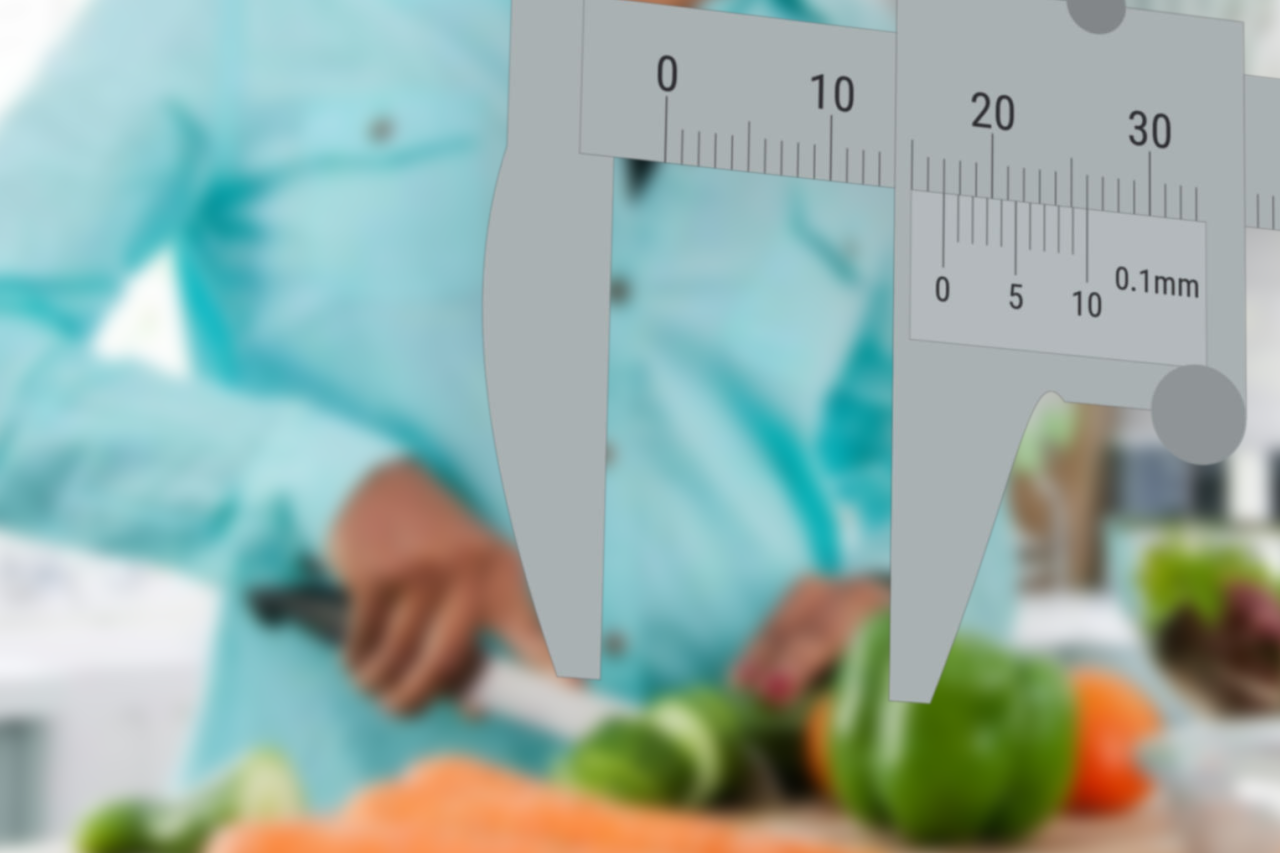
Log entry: 17.0 mm
